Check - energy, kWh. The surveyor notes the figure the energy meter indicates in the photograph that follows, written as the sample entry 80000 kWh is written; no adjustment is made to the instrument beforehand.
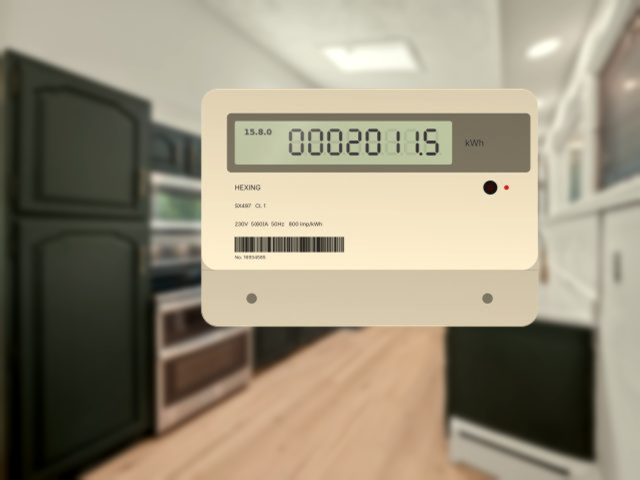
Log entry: 2011.5 kWh
